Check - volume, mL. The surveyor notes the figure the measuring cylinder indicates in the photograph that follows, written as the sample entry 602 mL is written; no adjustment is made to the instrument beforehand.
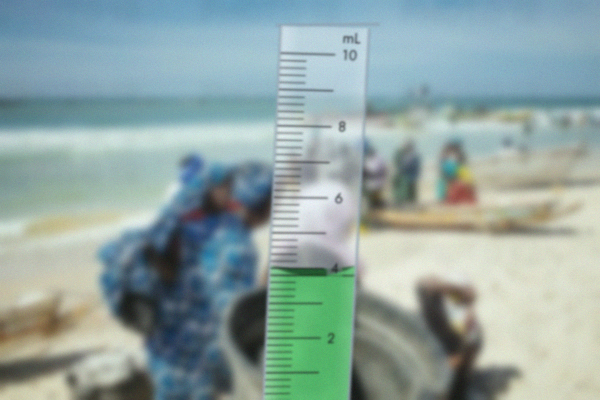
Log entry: 3.8 mL
